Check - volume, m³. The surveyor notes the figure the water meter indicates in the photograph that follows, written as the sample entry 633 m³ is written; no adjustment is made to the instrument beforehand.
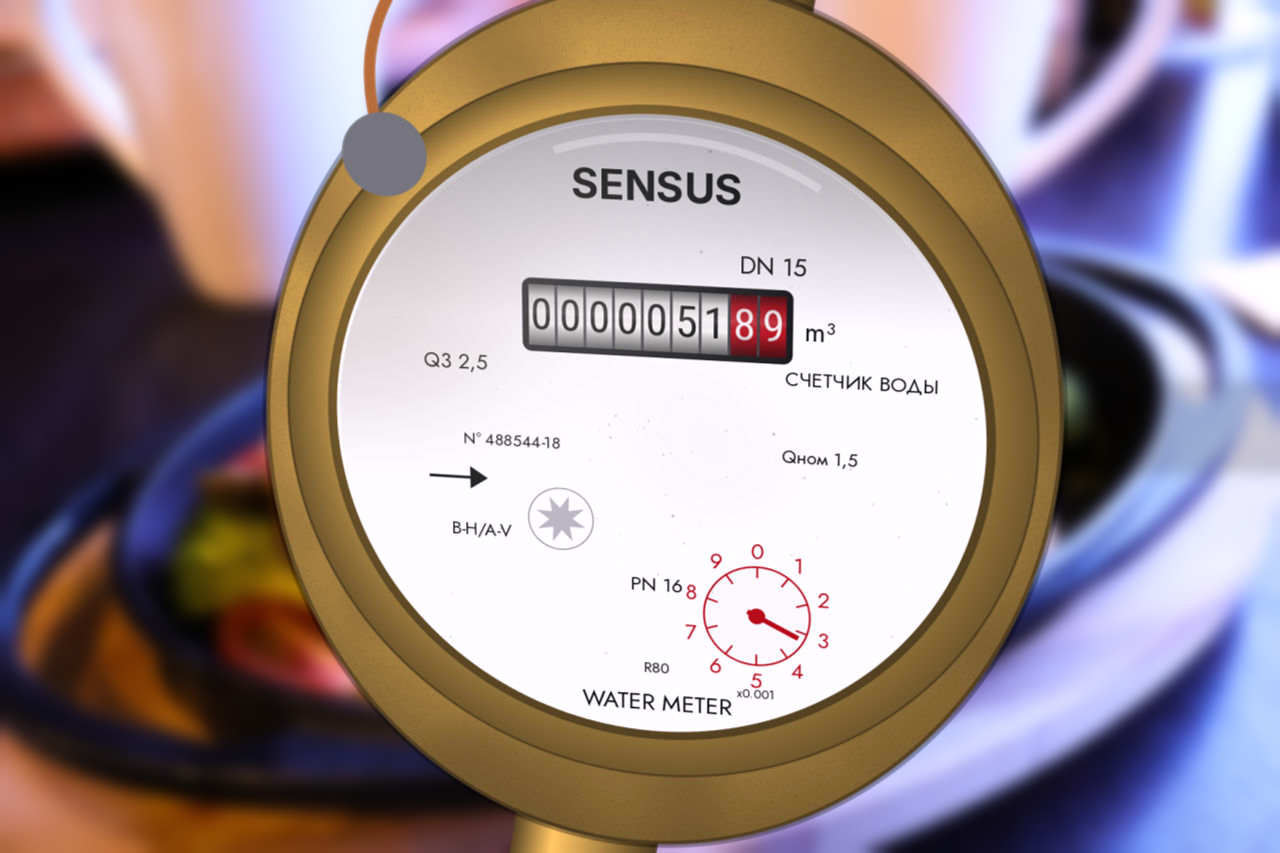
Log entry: 51.893 m³
